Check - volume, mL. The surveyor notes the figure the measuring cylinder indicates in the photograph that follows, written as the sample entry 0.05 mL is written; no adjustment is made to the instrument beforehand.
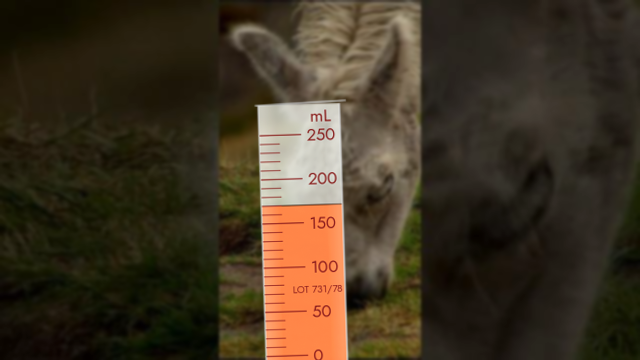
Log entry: 170 mL
